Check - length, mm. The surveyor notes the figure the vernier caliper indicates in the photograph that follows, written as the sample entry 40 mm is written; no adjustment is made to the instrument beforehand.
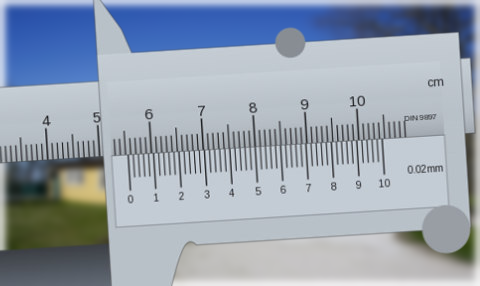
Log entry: 55.5 mm
